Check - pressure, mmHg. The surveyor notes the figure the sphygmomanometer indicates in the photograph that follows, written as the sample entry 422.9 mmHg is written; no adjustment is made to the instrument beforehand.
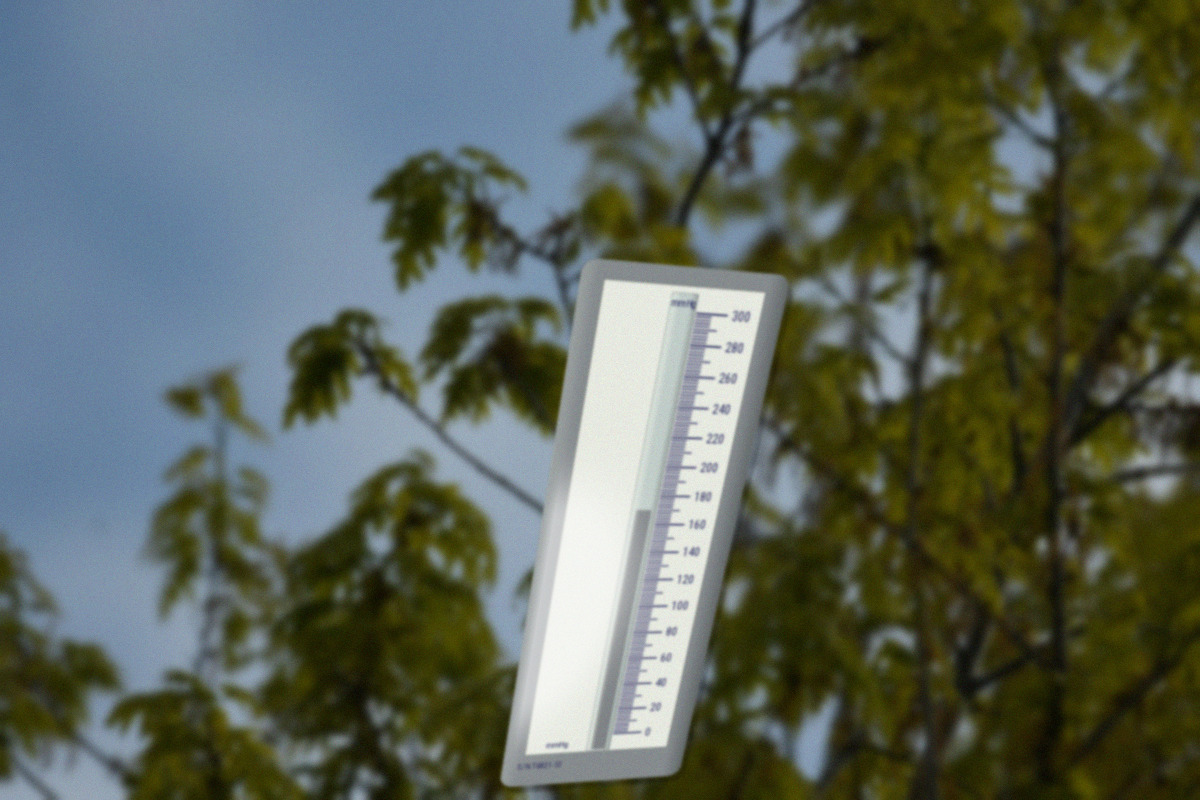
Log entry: 170 mmHg
